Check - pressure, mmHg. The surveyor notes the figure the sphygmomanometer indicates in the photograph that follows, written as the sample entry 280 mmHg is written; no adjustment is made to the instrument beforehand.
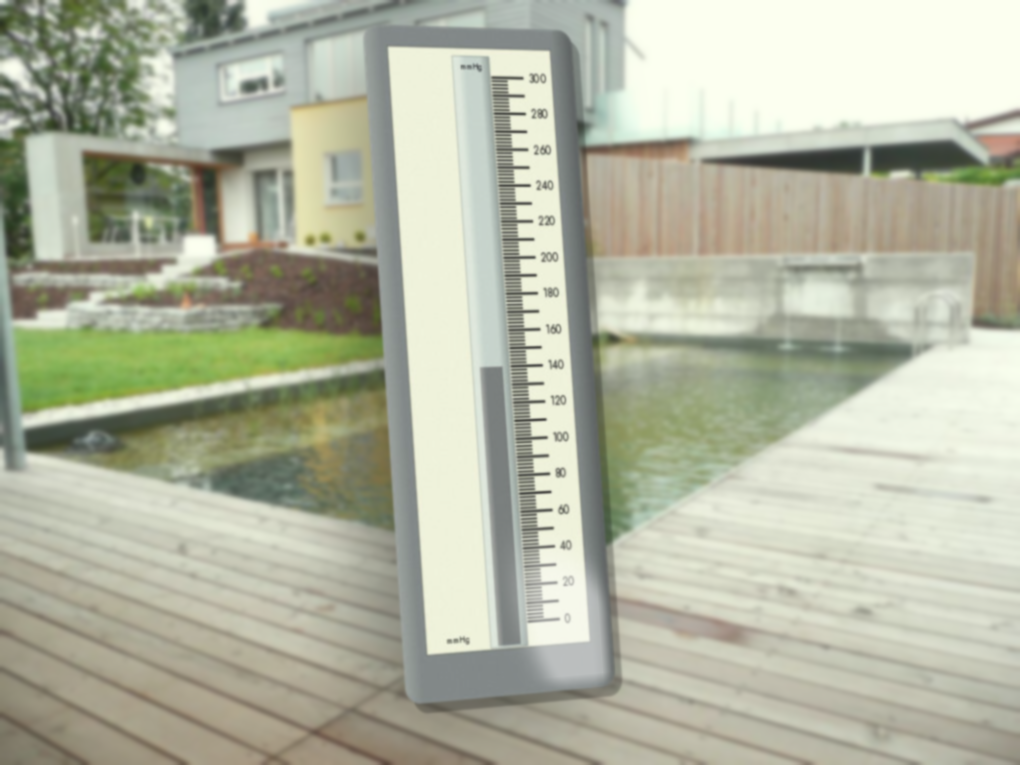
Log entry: 140 mmHg
